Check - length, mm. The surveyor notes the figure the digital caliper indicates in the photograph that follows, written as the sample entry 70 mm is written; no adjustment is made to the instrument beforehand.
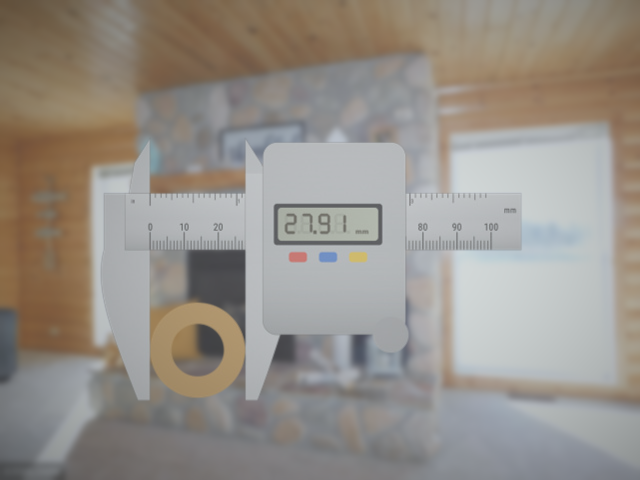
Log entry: 27.91 mm
